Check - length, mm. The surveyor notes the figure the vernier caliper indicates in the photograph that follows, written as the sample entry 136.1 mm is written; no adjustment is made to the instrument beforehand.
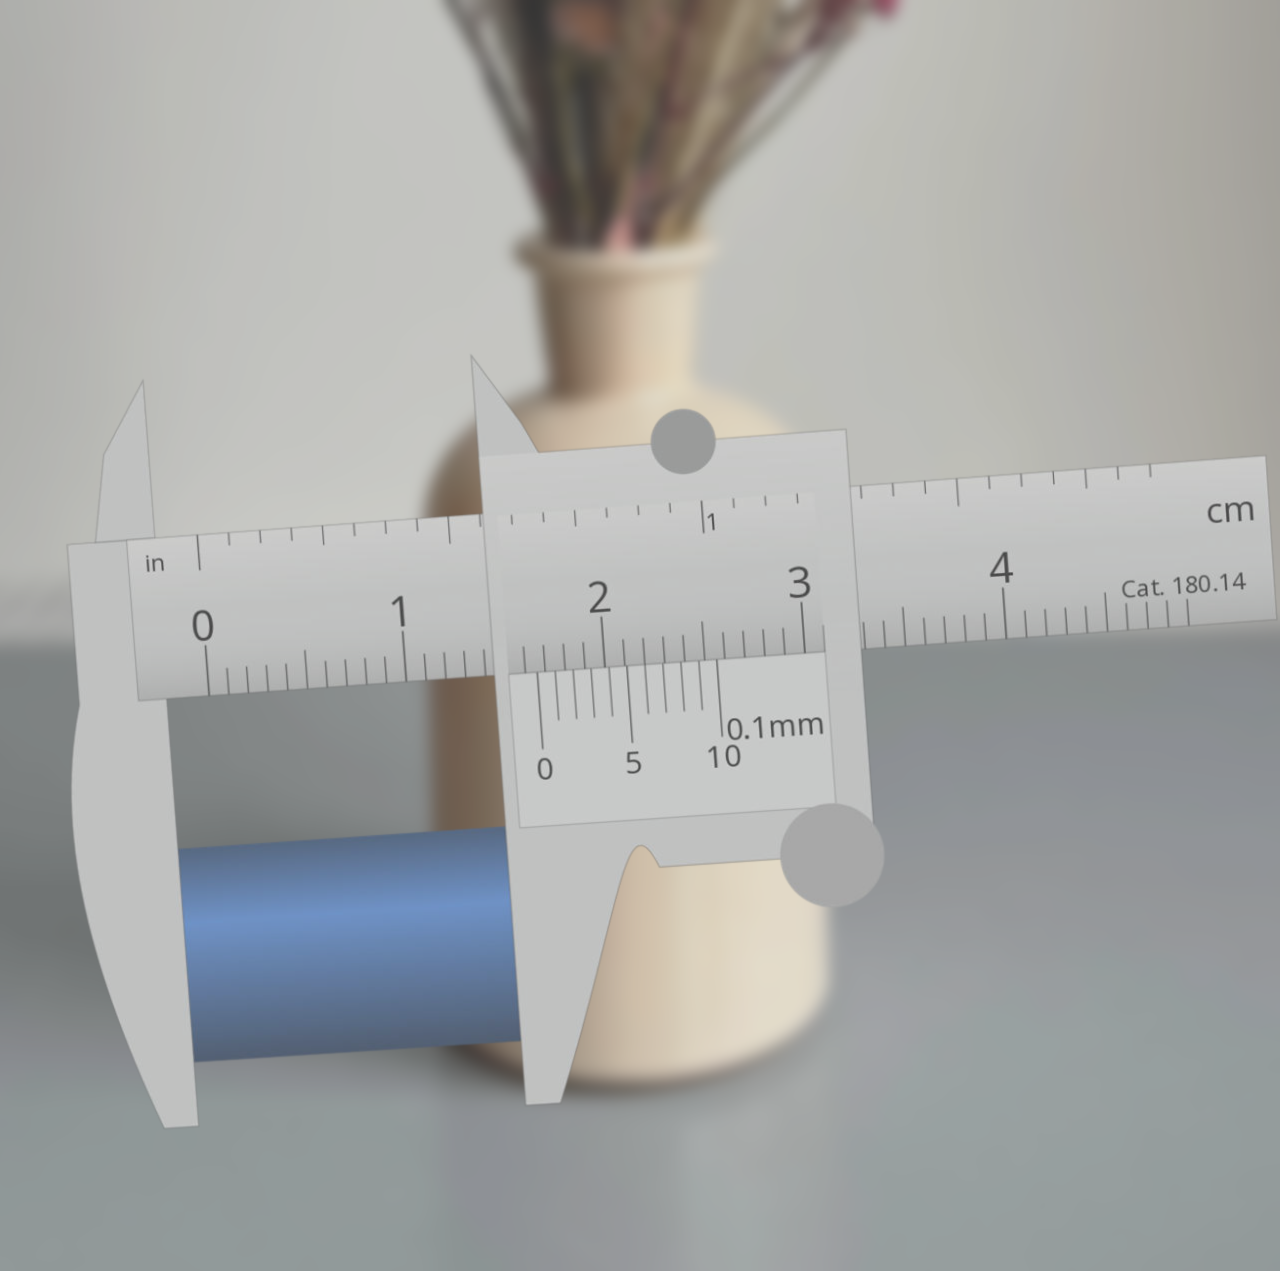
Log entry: 16.6 mm
